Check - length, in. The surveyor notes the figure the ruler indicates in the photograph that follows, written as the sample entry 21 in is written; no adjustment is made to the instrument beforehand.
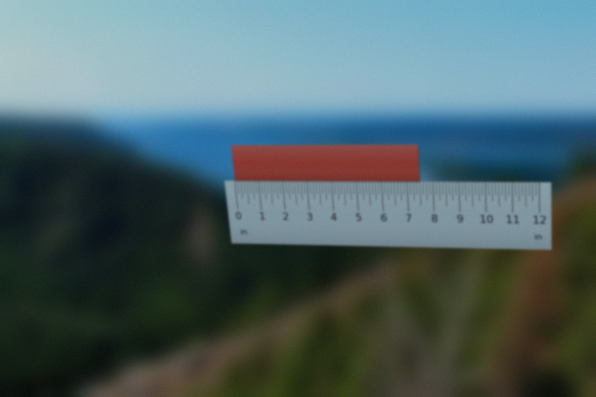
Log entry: 7.5 in
